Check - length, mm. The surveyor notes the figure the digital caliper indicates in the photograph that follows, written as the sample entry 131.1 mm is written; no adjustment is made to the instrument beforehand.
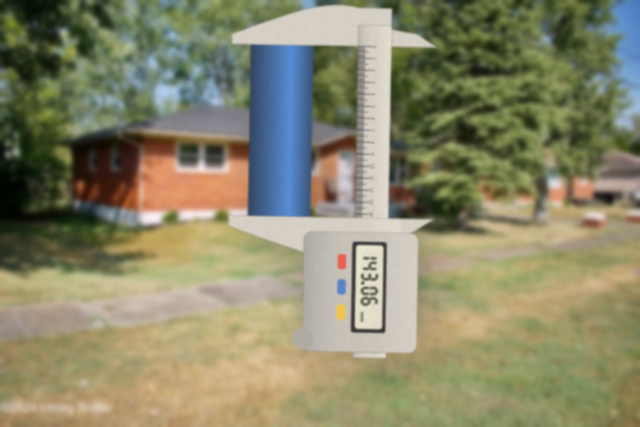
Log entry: 143.06 mm
